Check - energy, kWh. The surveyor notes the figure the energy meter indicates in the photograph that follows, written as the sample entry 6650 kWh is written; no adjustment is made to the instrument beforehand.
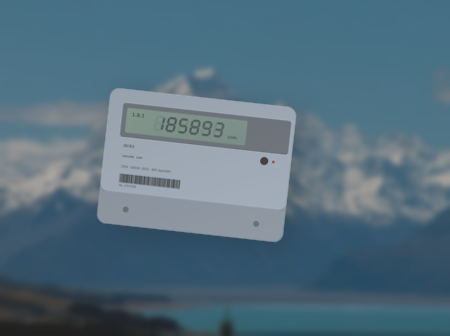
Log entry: 185893 kWh
